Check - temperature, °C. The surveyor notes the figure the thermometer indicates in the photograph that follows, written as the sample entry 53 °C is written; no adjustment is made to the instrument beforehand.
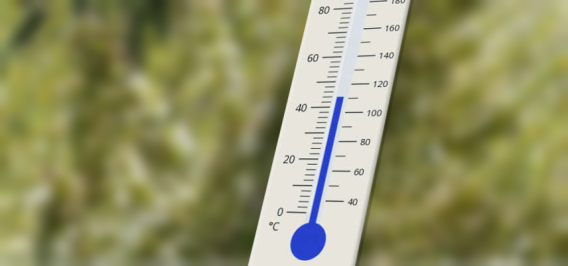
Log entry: 44 °C
